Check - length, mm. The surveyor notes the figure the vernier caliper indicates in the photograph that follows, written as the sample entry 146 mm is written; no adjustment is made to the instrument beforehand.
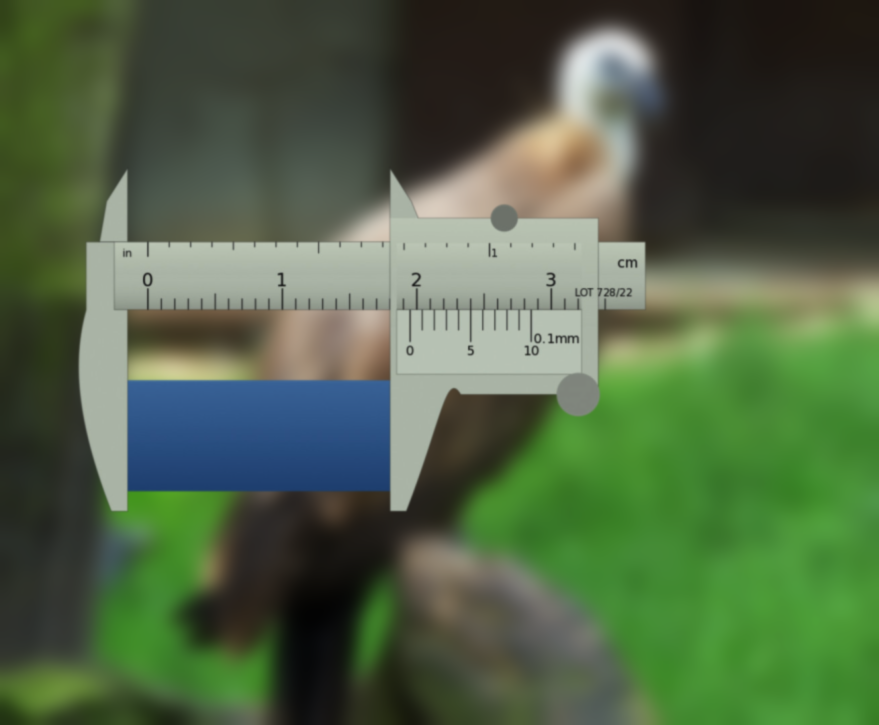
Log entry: 19.5 mm
